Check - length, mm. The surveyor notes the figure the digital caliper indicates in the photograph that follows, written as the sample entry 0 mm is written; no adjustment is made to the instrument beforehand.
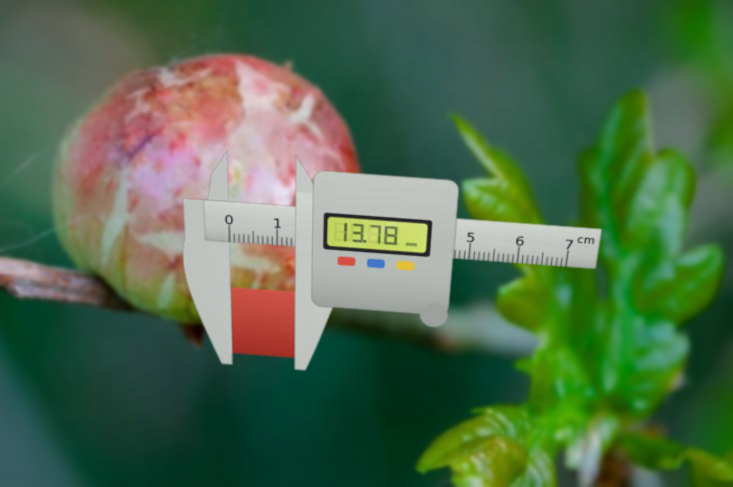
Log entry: 13.78 mm
